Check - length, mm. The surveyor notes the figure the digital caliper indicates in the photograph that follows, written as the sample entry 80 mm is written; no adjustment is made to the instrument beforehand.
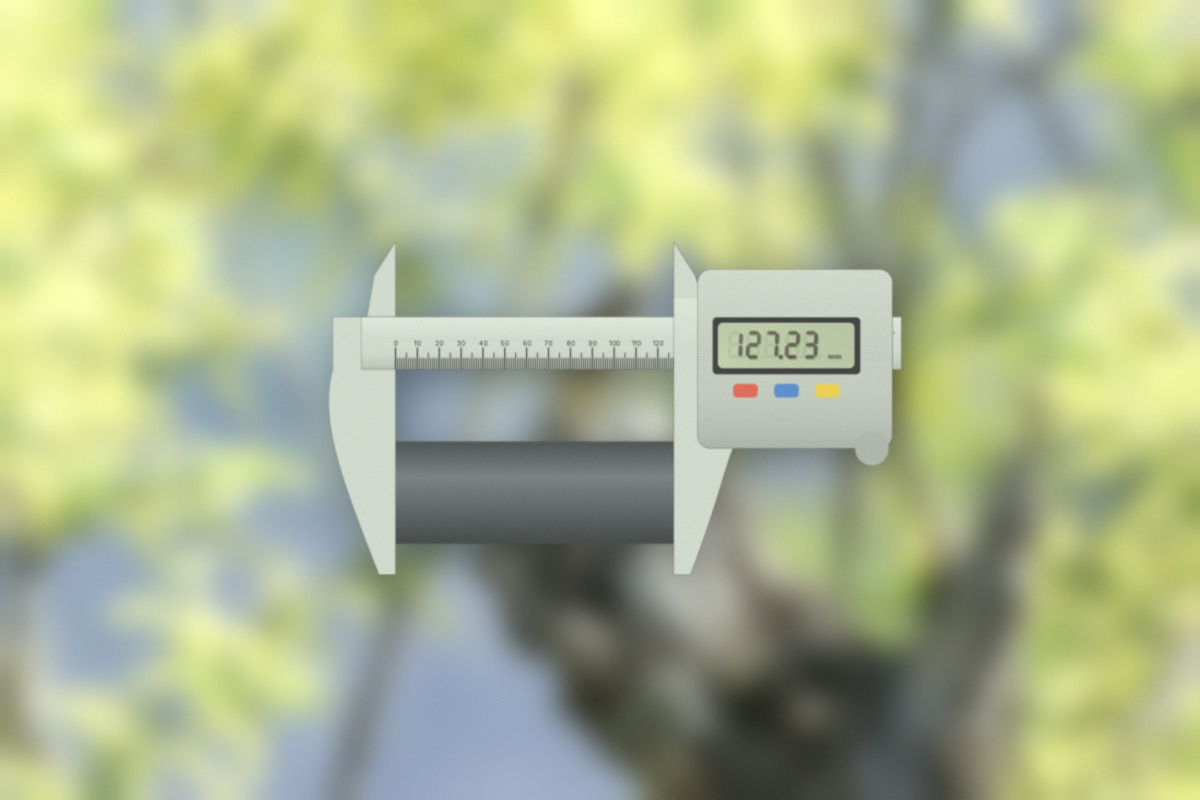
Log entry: 127.23 mm
